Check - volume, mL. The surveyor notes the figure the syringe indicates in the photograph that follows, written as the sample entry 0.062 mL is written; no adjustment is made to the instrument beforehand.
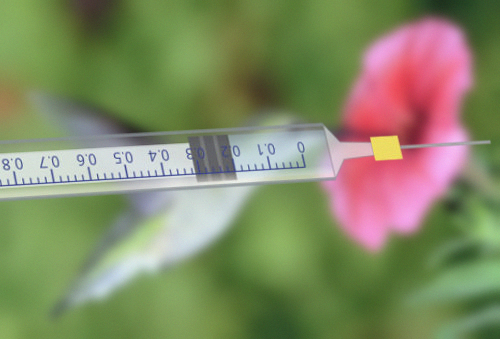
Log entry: 0.2 mL
